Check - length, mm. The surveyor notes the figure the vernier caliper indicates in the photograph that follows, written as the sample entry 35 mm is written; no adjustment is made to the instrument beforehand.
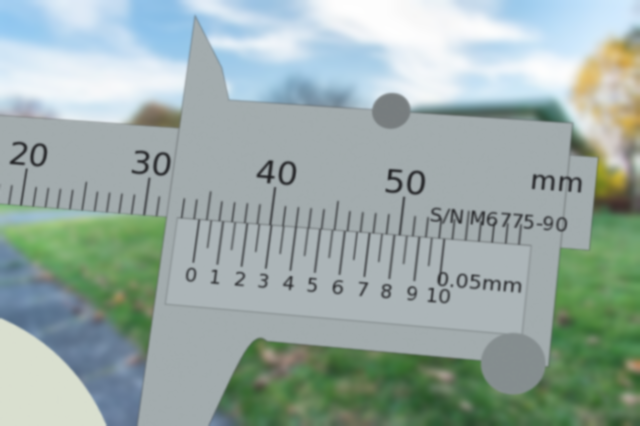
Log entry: 34.4 mm
